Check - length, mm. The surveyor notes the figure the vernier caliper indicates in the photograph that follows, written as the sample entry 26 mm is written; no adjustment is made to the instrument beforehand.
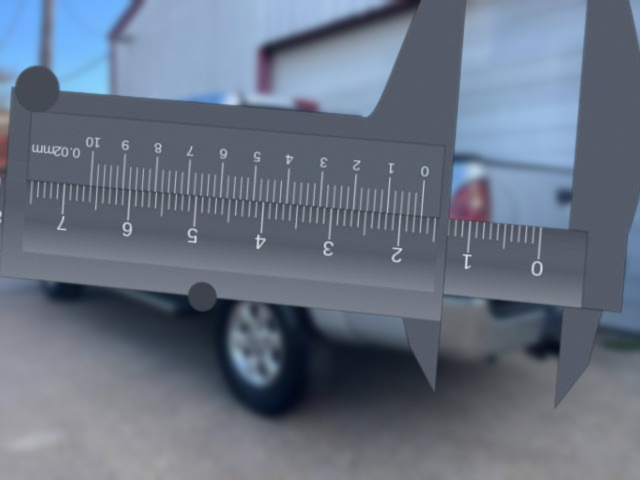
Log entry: 17.0 mm
